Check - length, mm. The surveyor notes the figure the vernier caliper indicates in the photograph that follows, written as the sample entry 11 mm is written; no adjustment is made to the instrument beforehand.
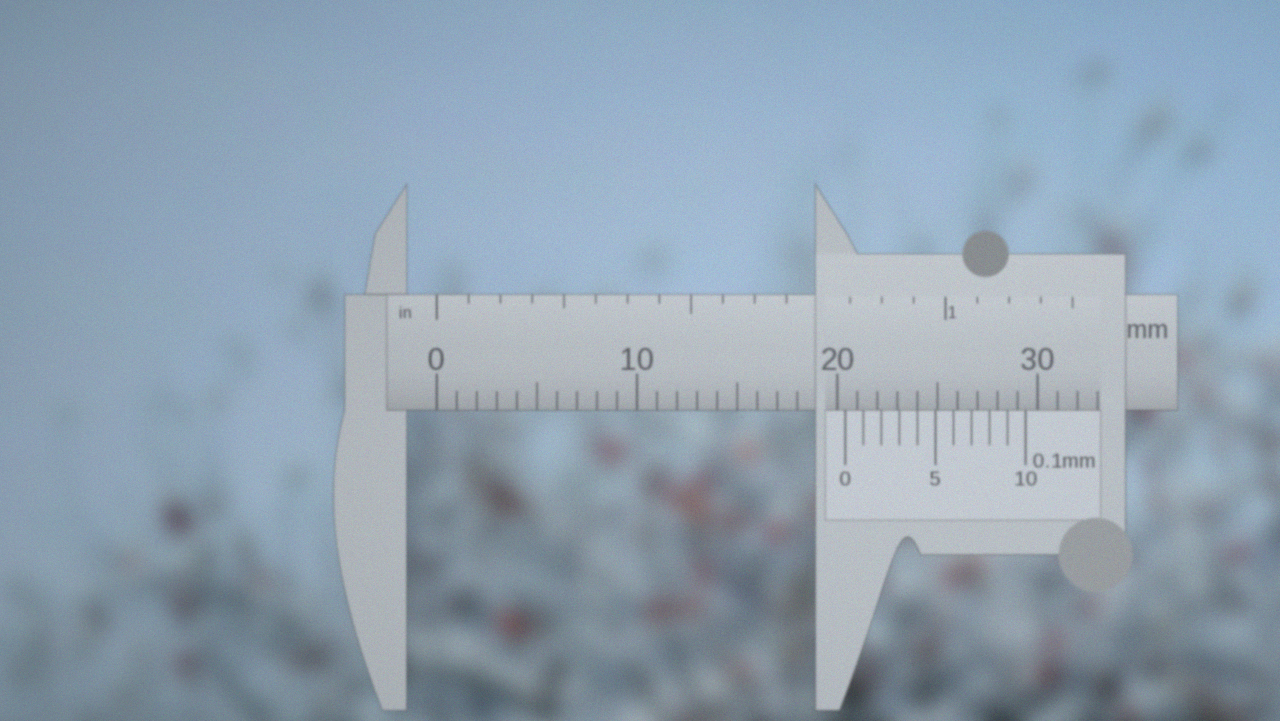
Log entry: 20.4 mm
